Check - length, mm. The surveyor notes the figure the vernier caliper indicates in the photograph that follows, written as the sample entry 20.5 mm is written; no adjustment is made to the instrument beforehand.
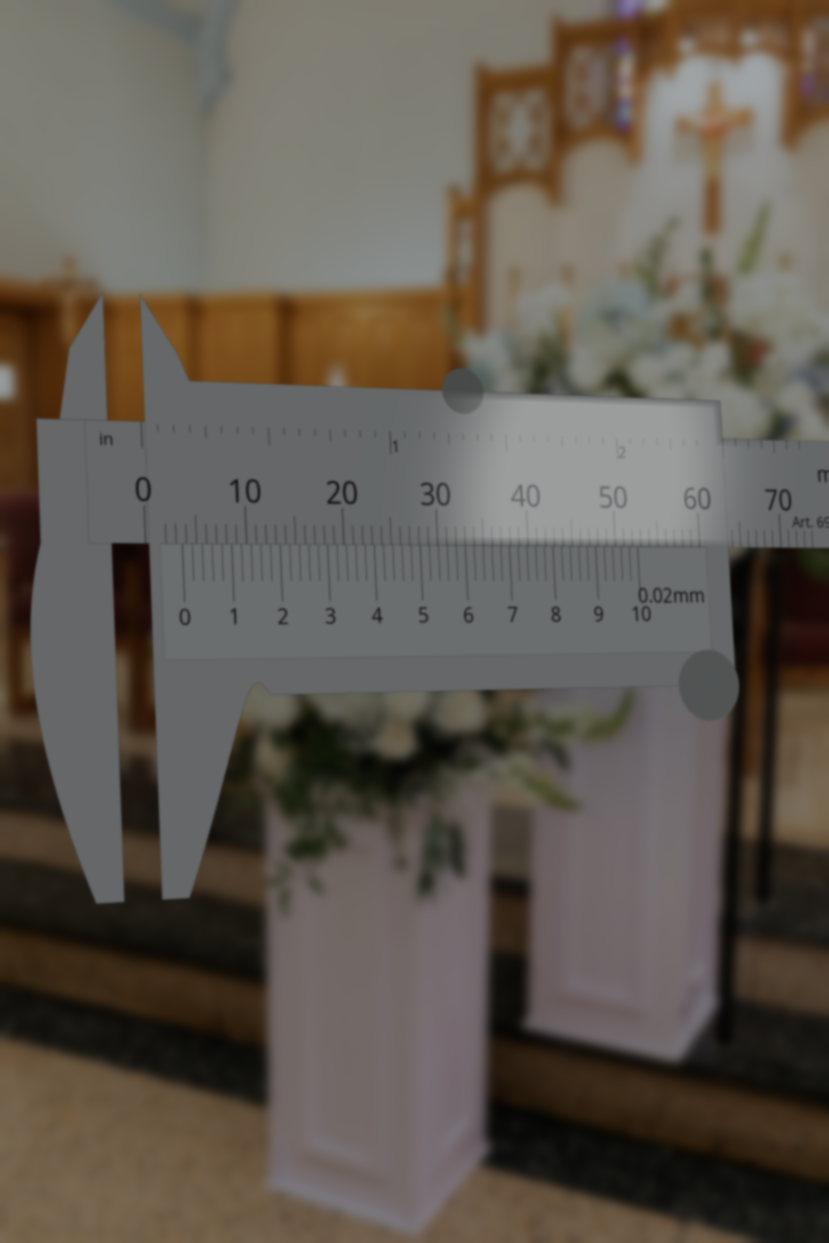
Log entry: 3.6 mm
